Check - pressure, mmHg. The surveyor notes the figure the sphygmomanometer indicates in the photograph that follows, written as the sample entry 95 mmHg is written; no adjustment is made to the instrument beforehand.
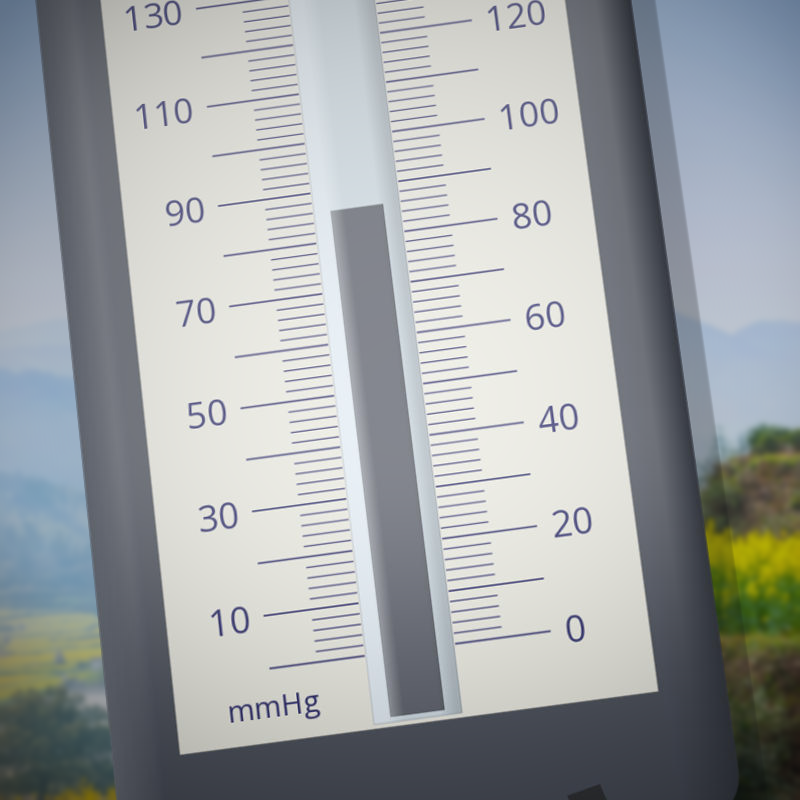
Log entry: 86 mmHg
